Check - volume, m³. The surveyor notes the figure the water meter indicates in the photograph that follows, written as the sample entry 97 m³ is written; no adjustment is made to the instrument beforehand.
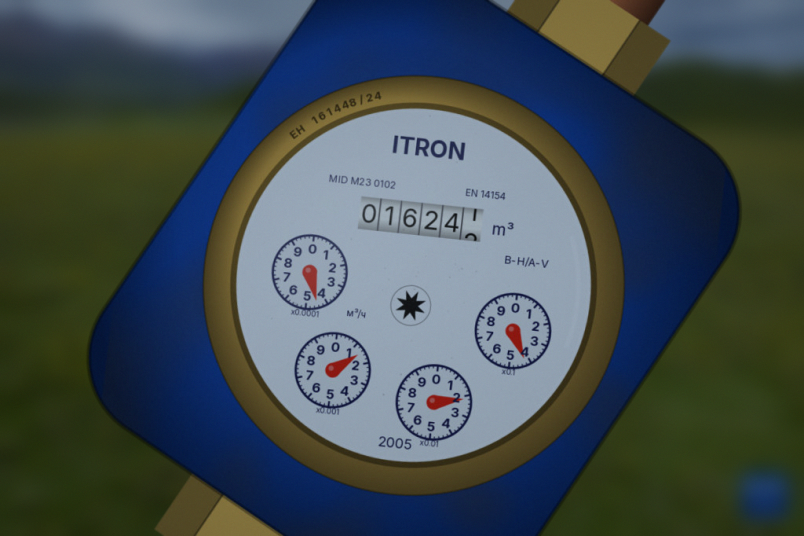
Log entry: 16241.4214 m³
